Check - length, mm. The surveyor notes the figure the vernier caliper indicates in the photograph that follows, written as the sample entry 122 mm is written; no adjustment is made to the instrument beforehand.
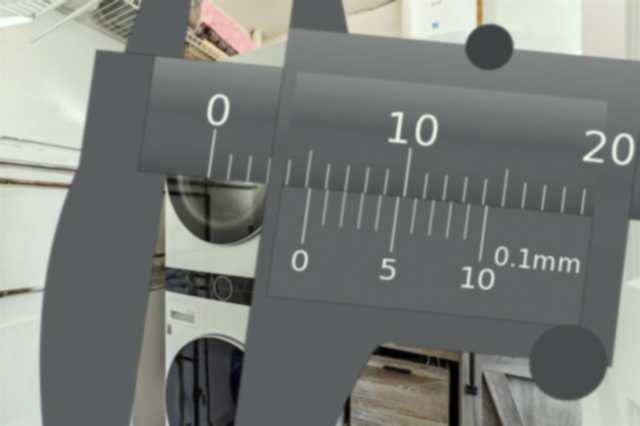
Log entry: 5.2 mm
